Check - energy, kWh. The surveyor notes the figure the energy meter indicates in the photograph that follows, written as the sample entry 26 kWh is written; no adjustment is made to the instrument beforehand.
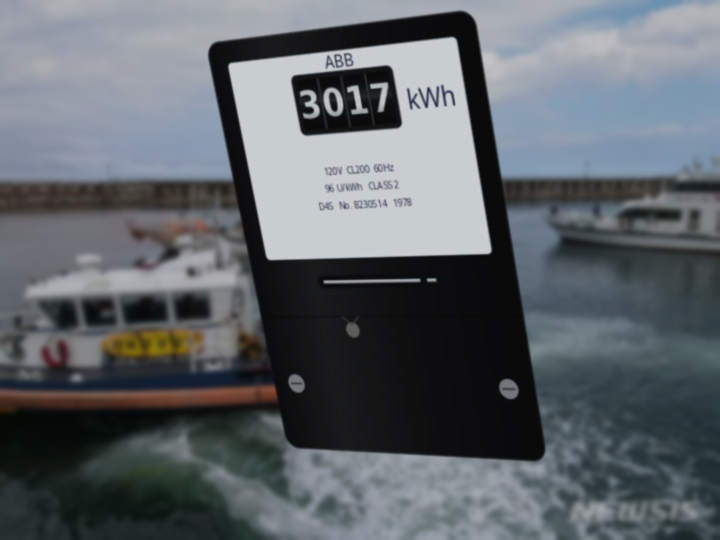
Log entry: 3017 kWh
